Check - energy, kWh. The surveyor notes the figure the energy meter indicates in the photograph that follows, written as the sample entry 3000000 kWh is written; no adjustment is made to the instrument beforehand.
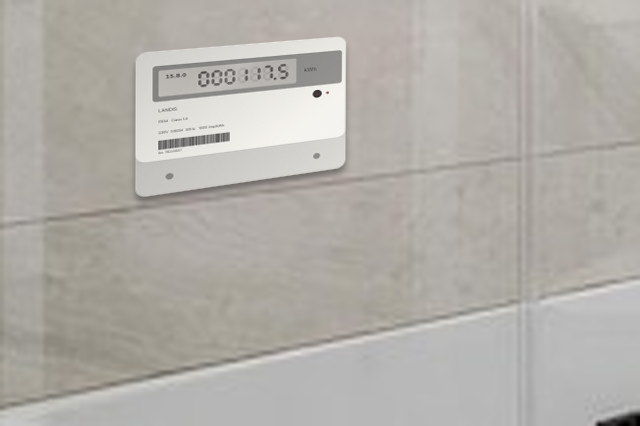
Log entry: 117.5 kWh
